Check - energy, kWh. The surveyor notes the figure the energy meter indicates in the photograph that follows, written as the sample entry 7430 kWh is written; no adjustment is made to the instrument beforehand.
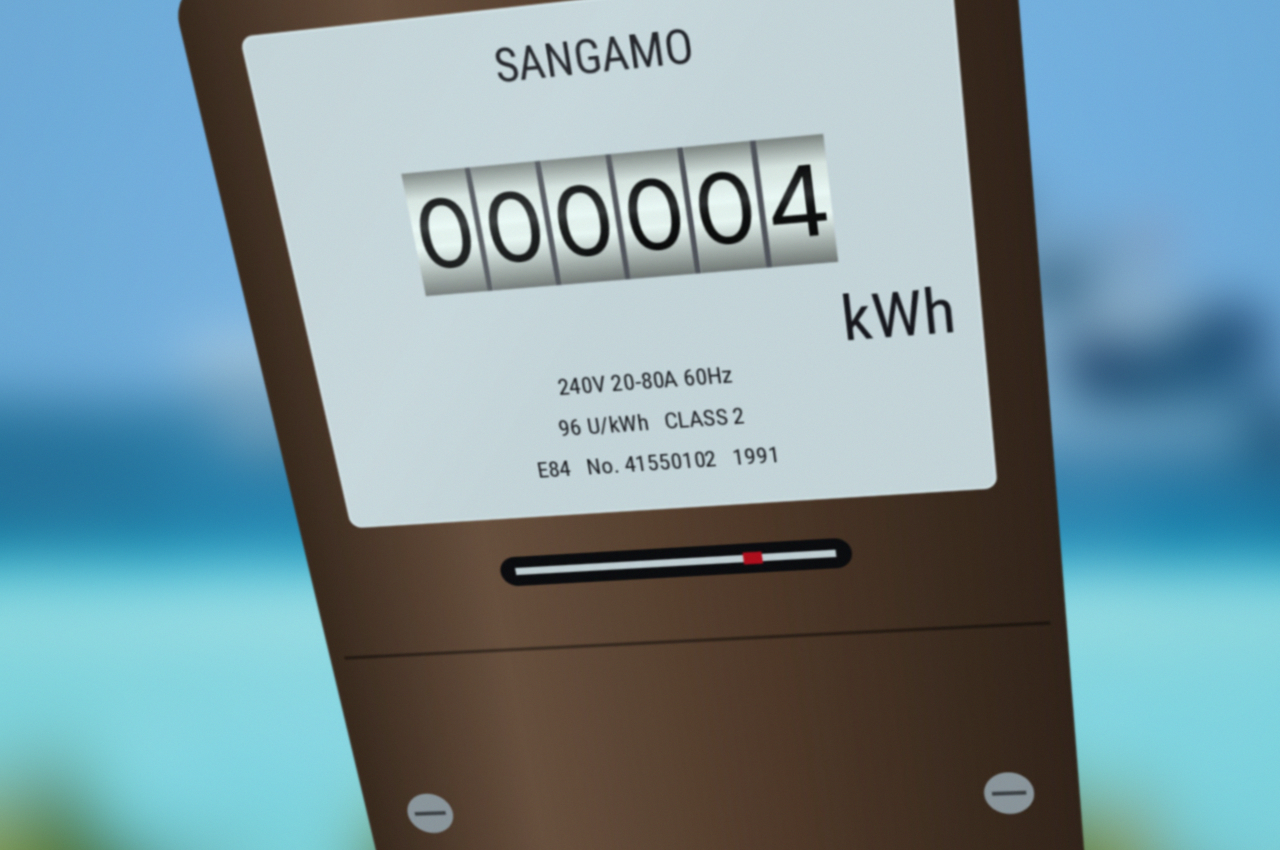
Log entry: 4 kWh
